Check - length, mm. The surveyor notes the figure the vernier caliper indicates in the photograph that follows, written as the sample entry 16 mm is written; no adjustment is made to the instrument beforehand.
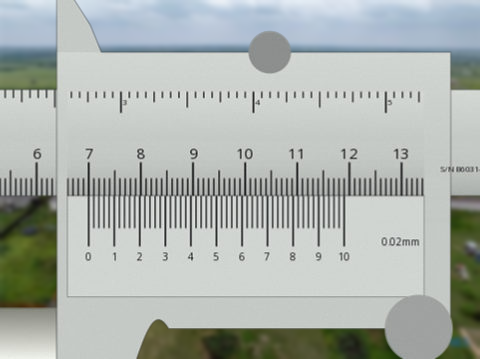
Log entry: 70.0 mm
